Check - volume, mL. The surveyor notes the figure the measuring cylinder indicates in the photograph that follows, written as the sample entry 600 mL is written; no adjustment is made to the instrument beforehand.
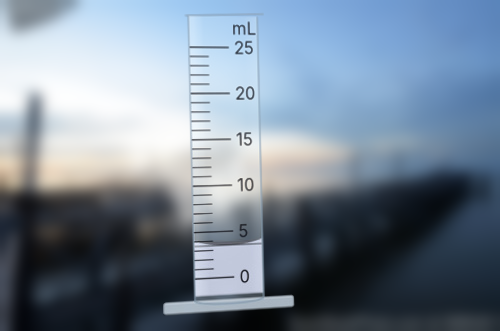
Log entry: 3.5 mL
